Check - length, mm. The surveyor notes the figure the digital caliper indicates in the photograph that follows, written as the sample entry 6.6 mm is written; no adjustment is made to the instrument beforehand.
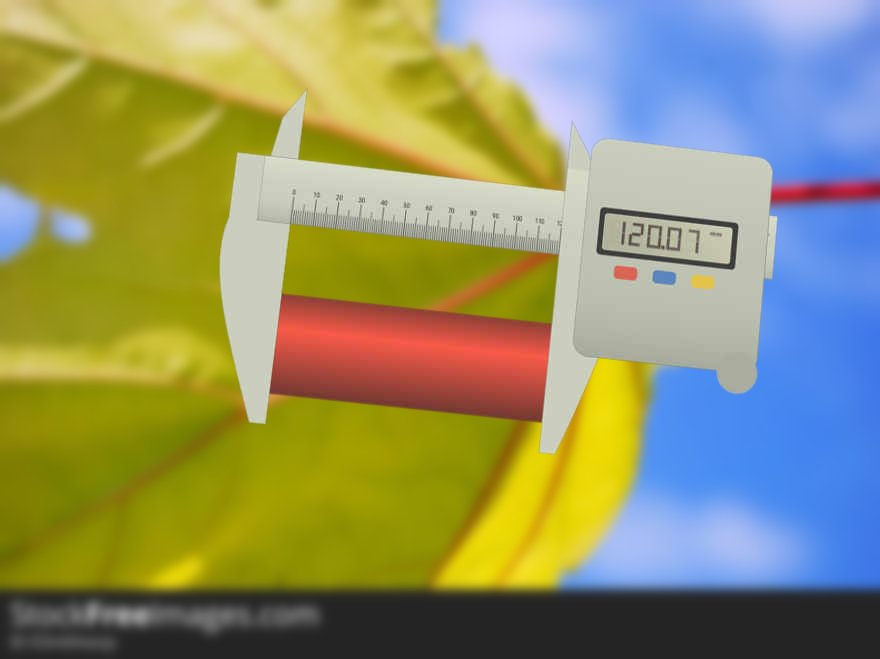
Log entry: 120.07 mm
